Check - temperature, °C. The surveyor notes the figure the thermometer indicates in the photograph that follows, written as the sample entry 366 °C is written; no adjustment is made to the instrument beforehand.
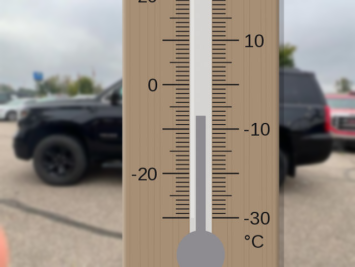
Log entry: -7 °C
